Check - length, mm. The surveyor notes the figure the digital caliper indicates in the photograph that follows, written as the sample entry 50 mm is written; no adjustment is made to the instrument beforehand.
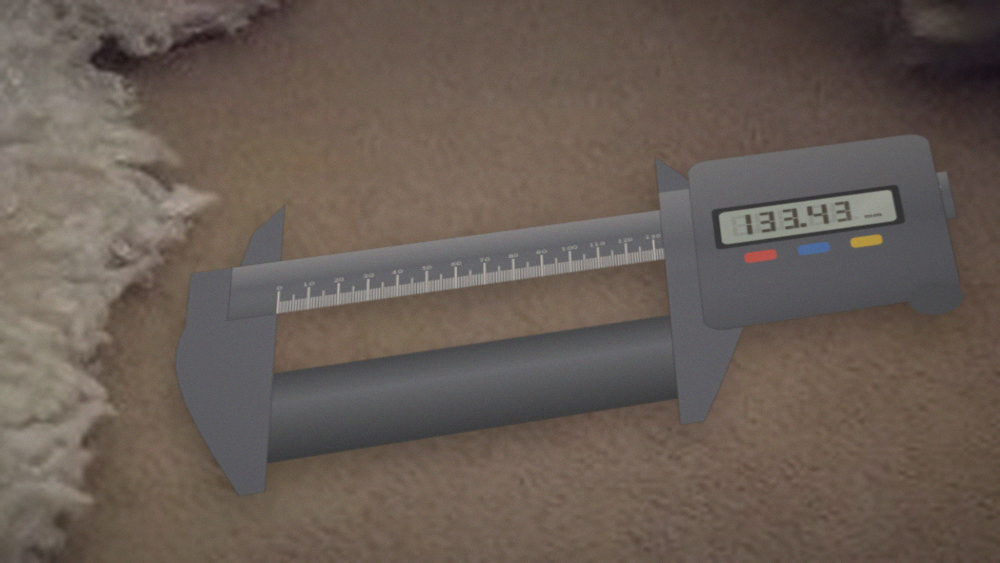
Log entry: 133.43 mm
